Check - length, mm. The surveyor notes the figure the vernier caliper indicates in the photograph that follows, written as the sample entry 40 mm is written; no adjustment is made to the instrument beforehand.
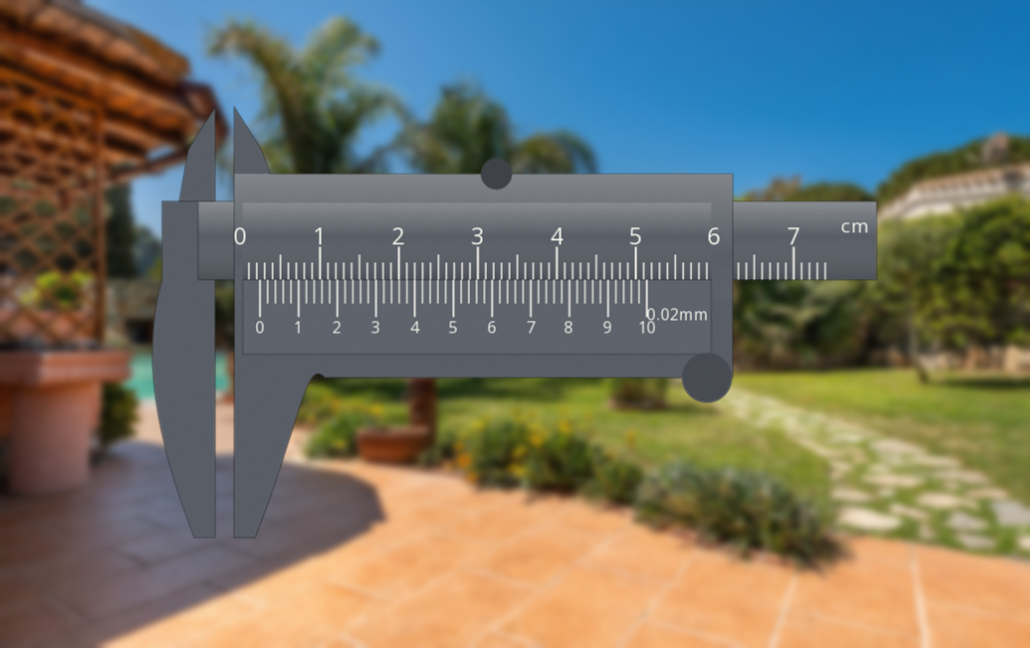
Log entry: 2.4 mm
